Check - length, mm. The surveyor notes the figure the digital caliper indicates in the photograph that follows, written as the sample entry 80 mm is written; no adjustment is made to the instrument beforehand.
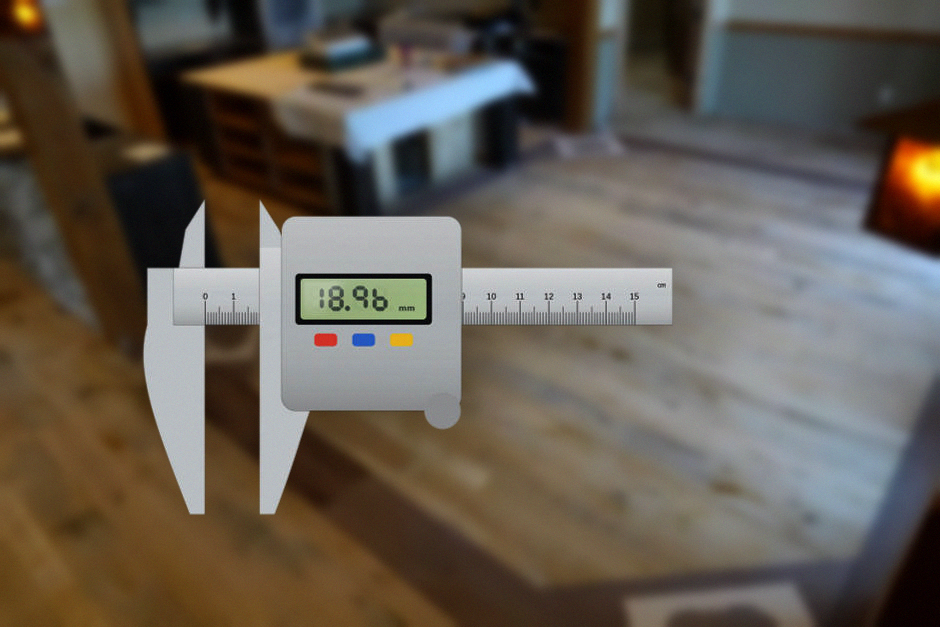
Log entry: 18.96 mm
